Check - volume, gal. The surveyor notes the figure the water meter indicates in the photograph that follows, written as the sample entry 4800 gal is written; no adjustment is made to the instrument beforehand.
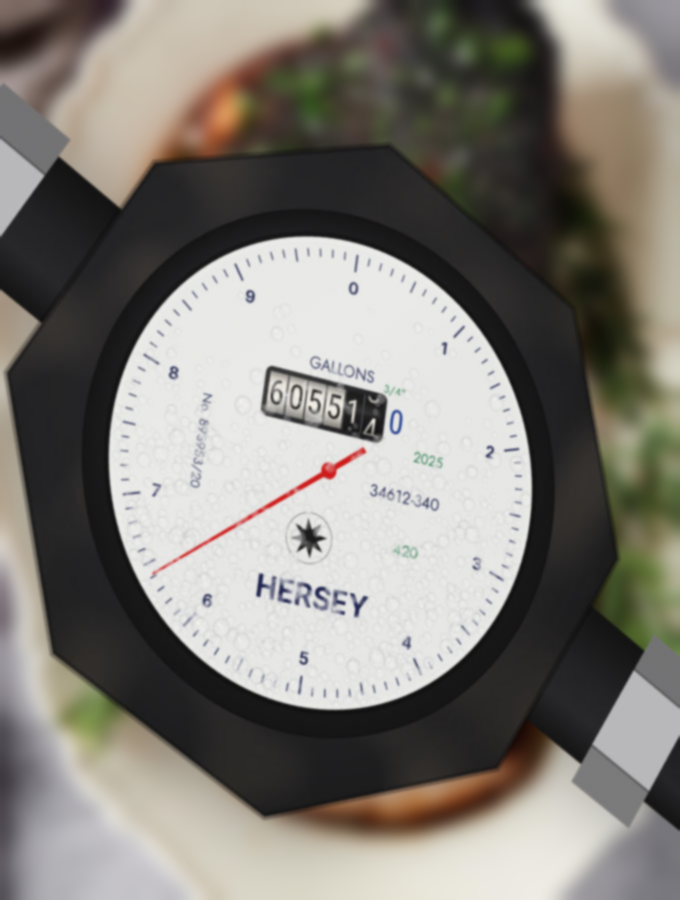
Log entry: 6055136.4 gal
